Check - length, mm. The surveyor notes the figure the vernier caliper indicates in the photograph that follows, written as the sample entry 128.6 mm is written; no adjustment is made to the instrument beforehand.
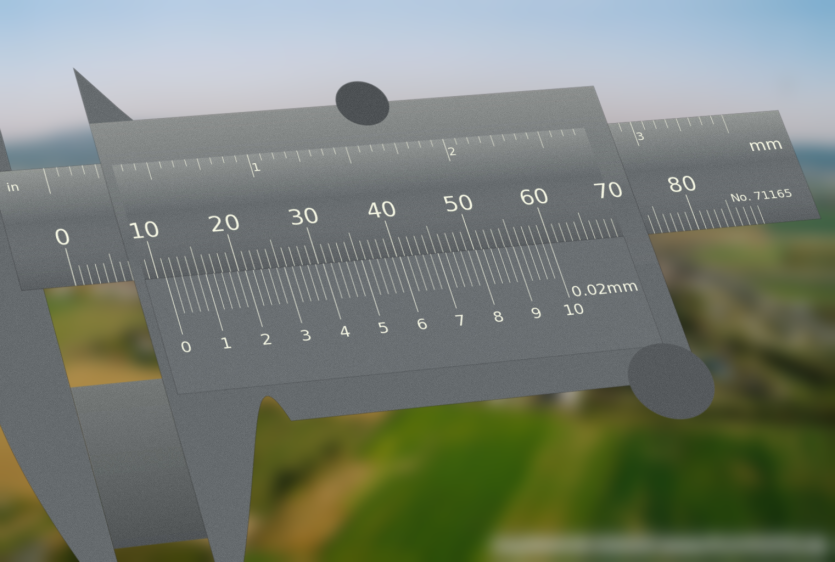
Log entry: 11.0 mm
